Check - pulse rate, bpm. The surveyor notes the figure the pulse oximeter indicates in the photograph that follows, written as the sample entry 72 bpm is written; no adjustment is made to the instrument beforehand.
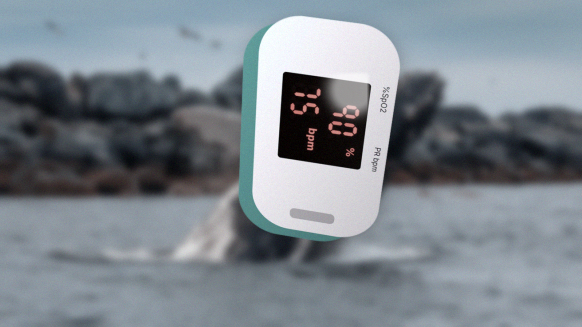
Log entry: 75 bpm
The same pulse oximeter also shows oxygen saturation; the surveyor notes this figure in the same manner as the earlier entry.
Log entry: 90 %
